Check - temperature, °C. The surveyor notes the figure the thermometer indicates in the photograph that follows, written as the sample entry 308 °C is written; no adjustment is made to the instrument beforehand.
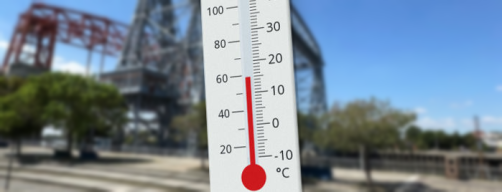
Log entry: 15 °C
